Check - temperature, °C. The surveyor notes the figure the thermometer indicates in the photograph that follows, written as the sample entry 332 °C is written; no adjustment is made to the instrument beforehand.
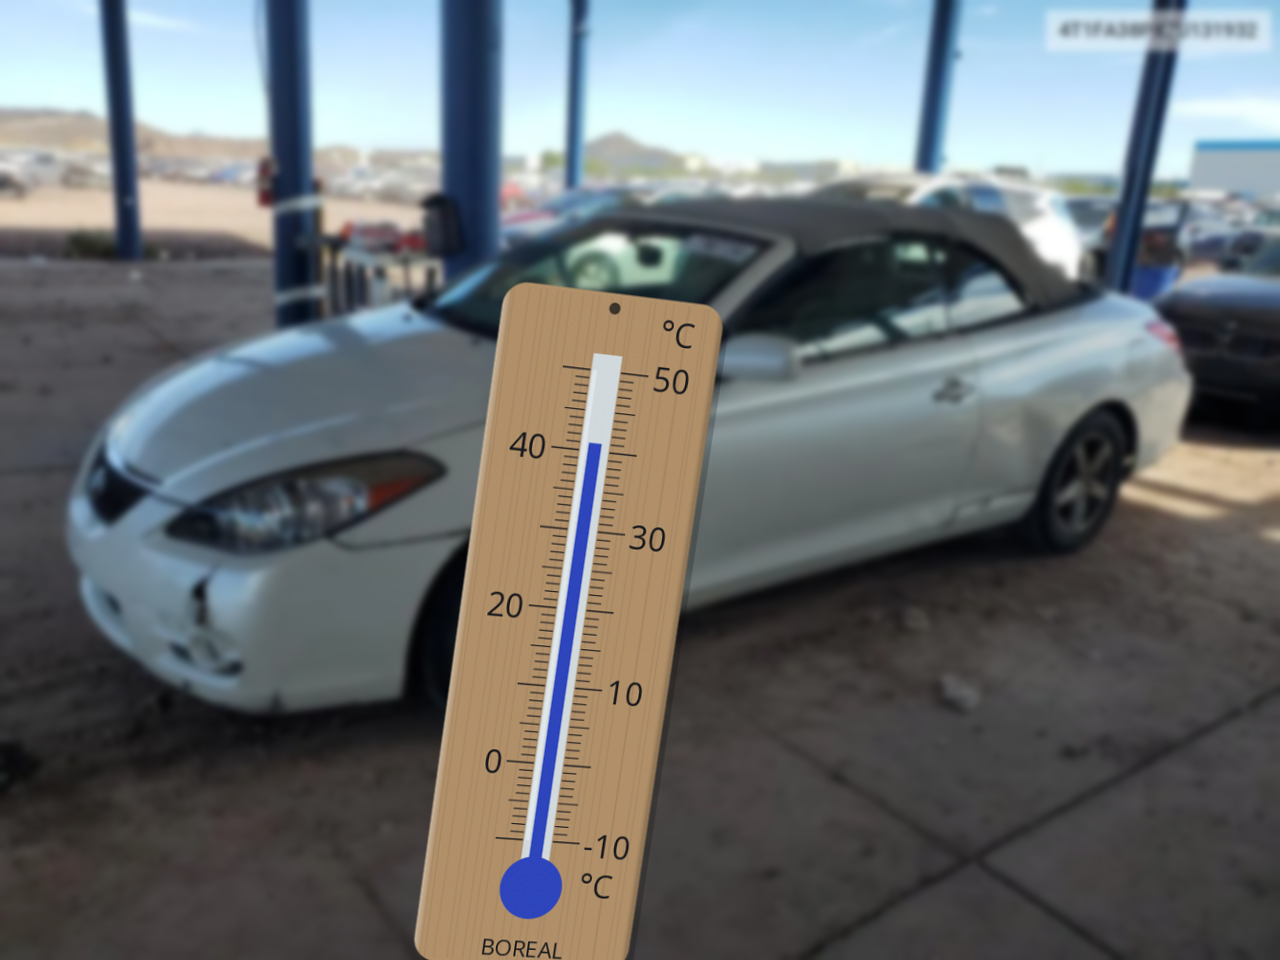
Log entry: 41 °C
